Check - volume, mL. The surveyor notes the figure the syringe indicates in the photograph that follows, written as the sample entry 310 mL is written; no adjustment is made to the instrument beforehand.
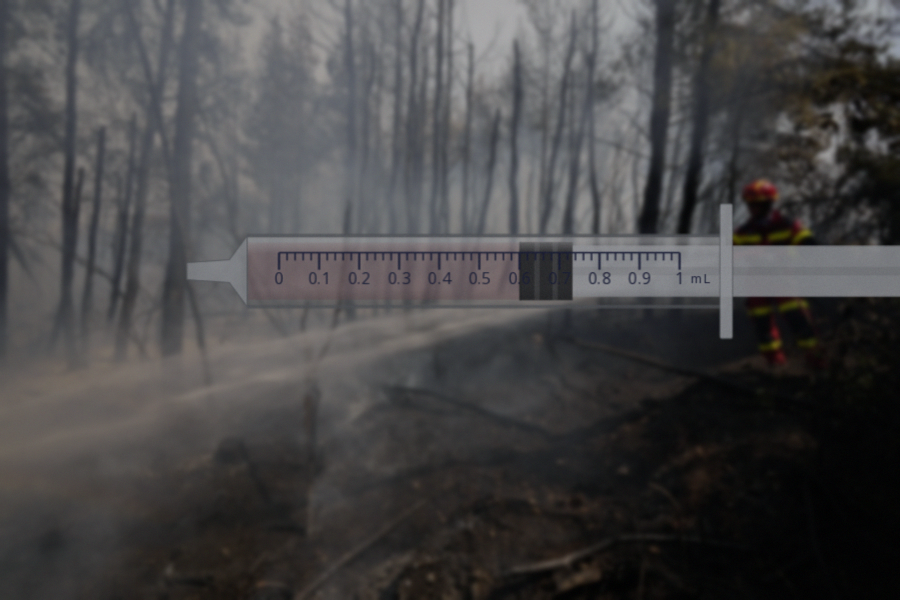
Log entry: 0.6 mL
